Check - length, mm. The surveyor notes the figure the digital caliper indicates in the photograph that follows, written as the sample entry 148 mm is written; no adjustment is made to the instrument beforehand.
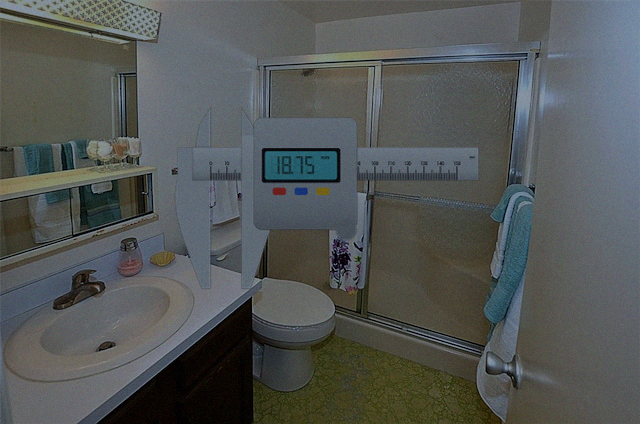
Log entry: 18.75 mm
